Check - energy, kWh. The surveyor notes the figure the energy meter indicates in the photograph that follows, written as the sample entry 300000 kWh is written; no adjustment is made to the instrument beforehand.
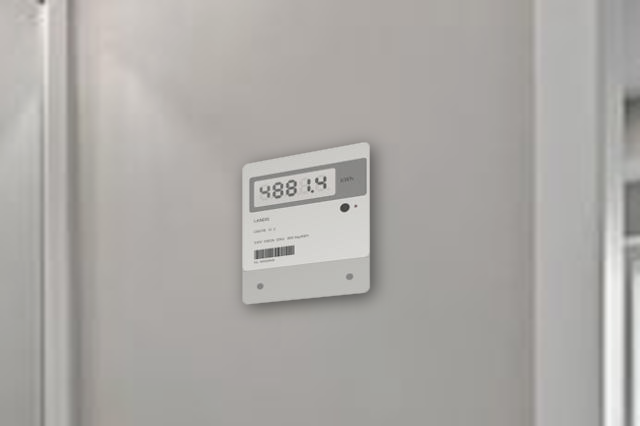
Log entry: 4881.4 kWh
